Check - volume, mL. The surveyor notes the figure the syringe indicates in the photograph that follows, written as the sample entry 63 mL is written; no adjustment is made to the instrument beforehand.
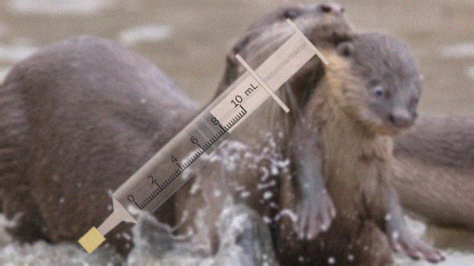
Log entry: 6 mL
